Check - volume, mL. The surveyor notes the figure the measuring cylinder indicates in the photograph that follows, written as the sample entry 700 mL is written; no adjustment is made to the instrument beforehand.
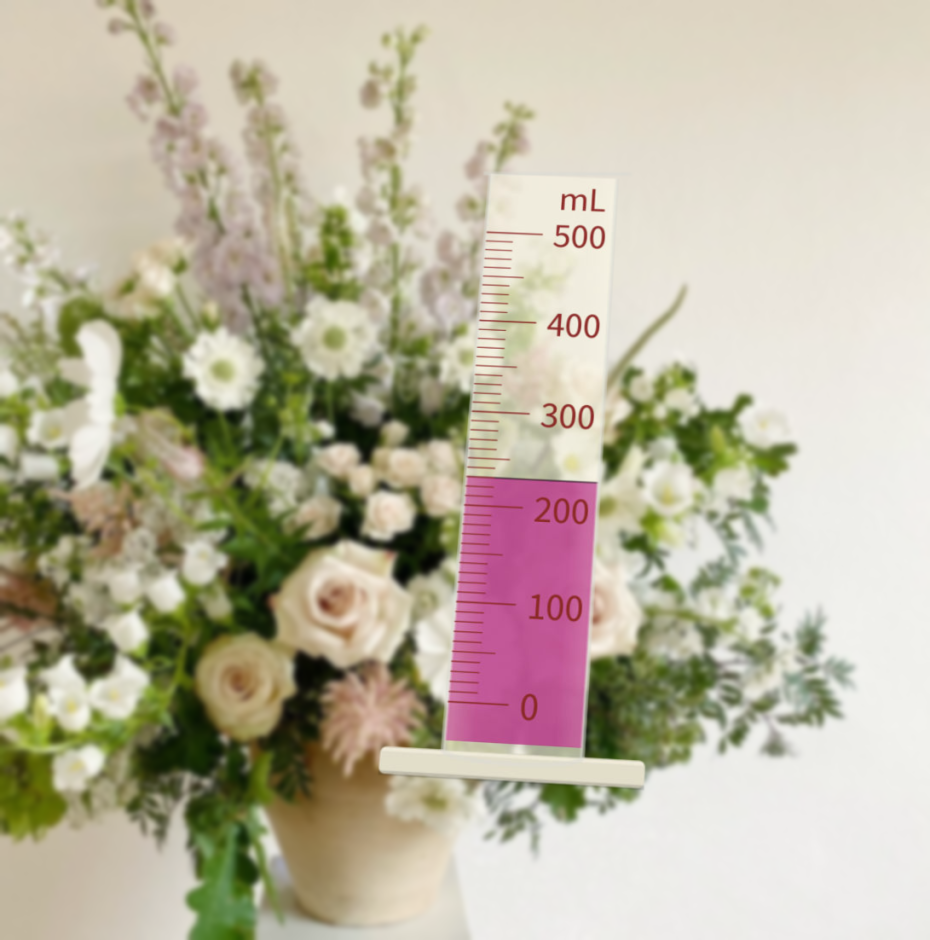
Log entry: 230 mL
